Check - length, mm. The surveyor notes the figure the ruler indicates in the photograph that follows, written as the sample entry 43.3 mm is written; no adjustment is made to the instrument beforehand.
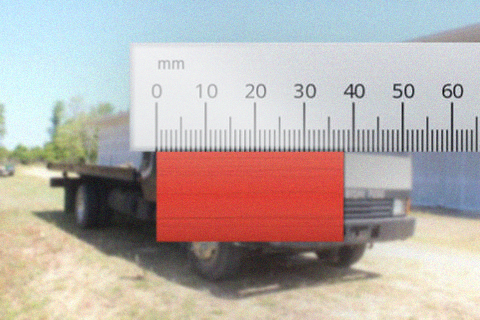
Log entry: 38 mm
